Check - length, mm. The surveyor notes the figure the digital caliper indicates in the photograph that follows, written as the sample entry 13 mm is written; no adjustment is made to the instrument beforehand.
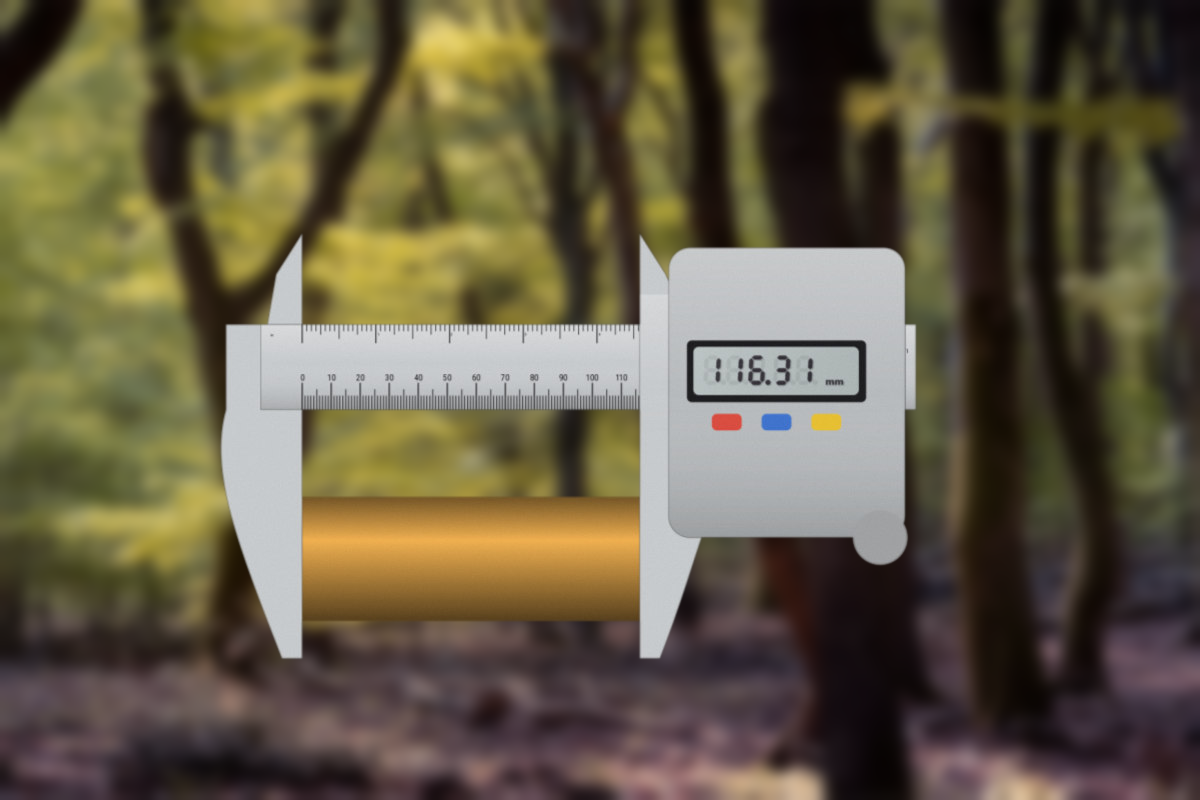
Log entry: 116.31 mm
